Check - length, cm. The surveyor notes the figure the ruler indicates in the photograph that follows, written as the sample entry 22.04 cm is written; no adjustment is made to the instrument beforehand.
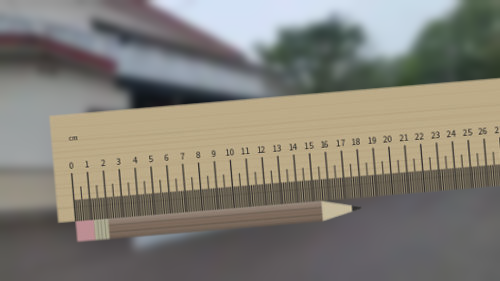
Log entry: 18 cm
